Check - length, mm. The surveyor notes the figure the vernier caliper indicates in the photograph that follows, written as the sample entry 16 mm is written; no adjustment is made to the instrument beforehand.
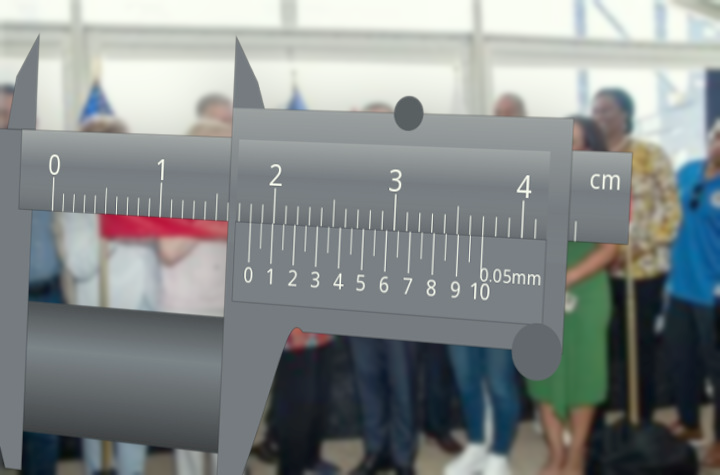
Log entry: 18.0 mm
